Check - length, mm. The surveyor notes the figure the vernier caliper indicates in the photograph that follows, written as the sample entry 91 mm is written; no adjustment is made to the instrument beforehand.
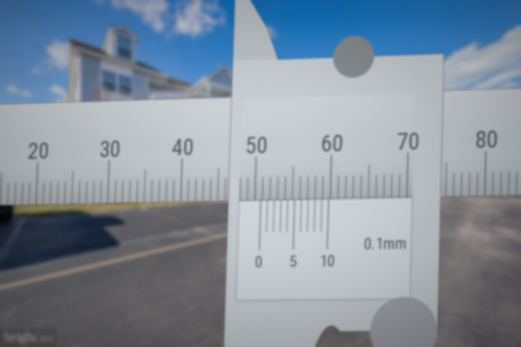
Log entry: 50.8 mm
